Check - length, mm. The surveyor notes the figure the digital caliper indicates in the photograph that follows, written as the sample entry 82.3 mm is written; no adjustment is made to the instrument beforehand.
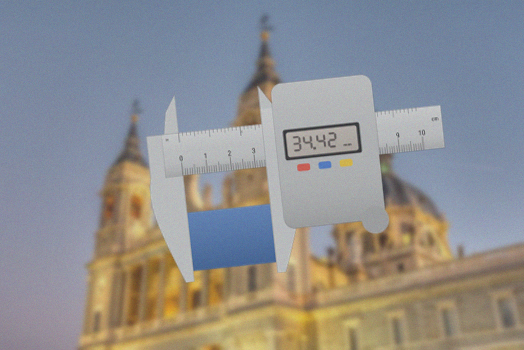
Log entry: 34.42 mm
